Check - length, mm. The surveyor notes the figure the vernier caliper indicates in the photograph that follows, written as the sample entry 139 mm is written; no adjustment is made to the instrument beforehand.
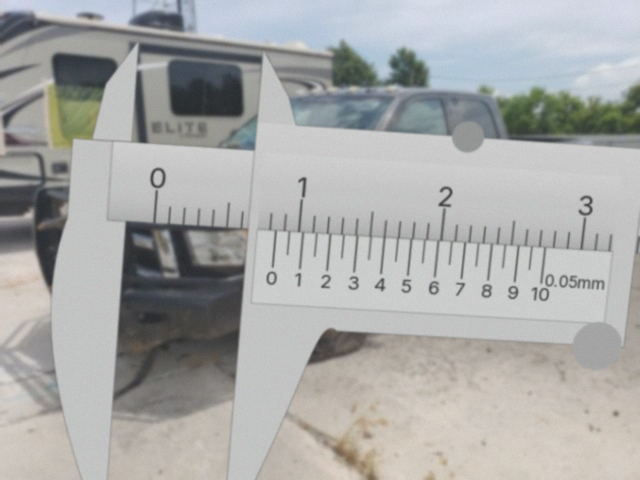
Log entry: 8.4 mm
